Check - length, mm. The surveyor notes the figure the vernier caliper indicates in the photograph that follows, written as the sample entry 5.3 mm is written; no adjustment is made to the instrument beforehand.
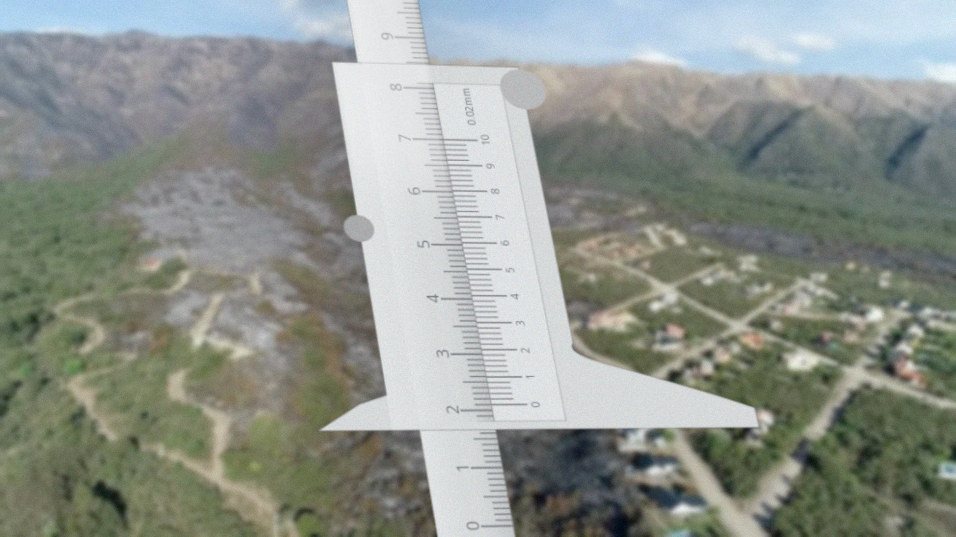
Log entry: 21.0 mm
